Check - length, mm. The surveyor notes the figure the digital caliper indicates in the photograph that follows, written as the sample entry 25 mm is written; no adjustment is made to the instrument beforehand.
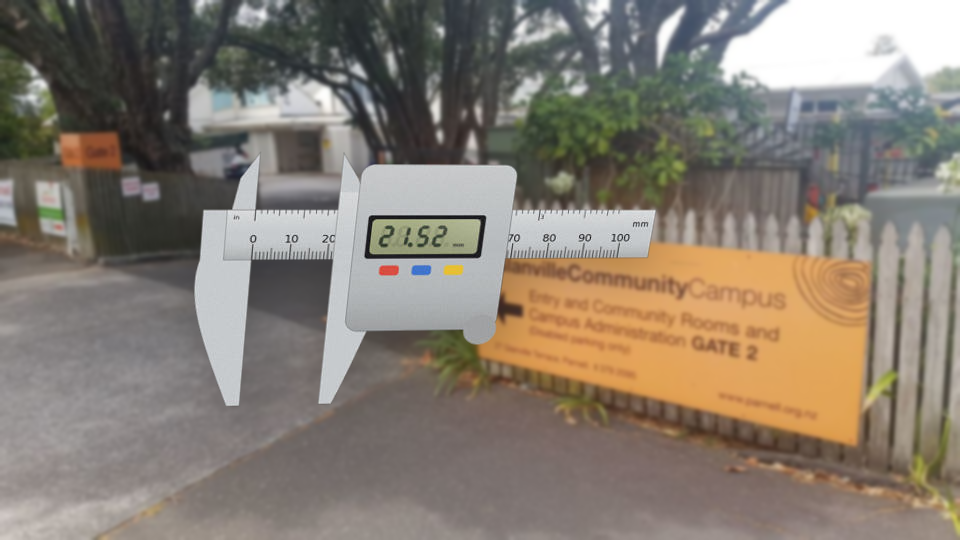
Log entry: 21.52 mm
